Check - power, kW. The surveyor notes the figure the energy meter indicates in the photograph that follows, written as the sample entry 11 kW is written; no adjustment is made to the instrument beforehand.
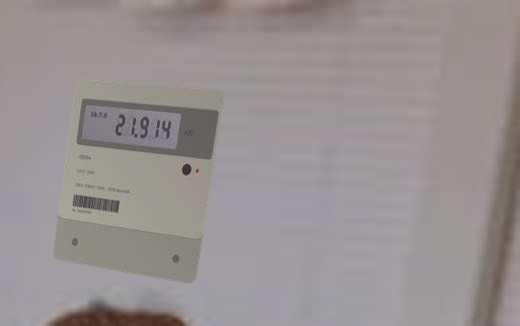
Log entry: 21.914 kW
